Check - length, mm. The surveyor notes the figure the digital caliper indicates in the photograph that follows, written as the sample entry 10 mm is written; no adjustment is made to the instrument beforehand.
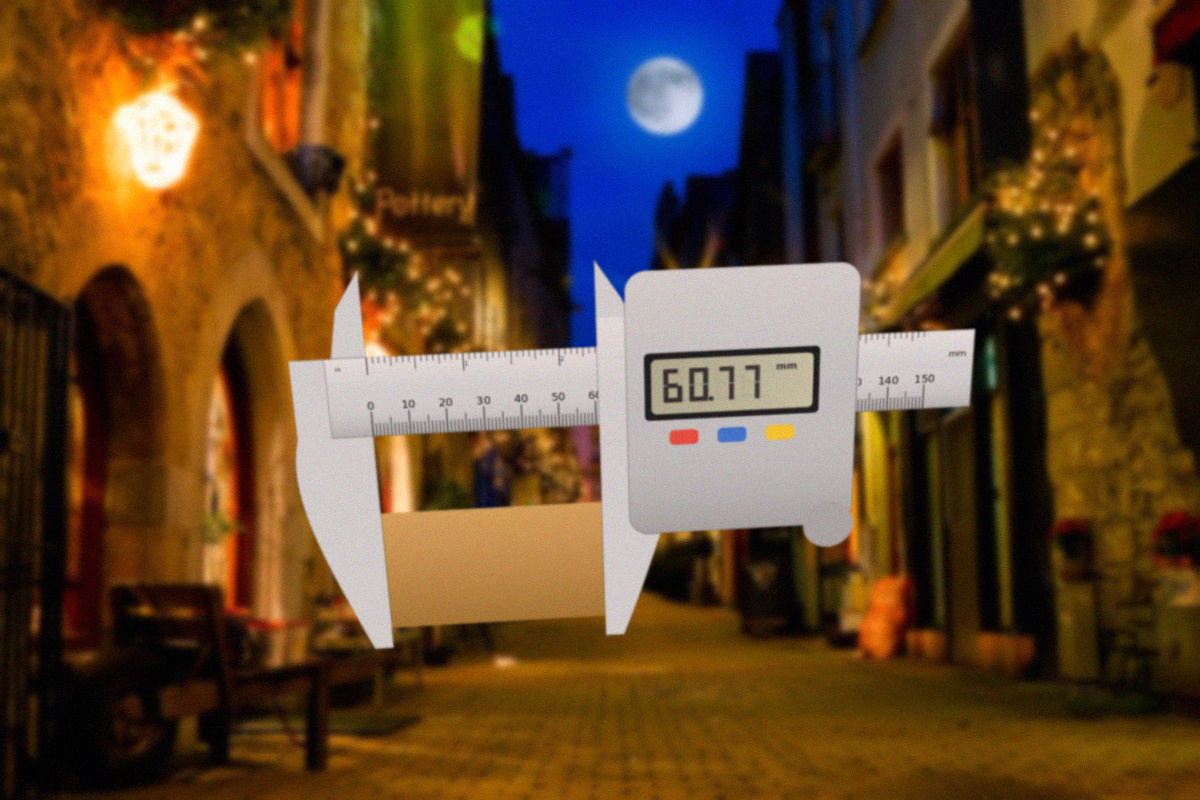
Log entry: 60.77 mm
